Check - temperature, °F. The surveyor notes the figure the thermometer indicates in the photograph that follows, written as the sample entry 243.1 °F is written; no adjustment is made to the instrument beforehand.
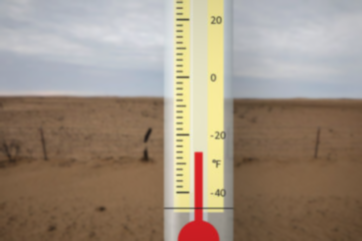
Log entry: -26 °F
